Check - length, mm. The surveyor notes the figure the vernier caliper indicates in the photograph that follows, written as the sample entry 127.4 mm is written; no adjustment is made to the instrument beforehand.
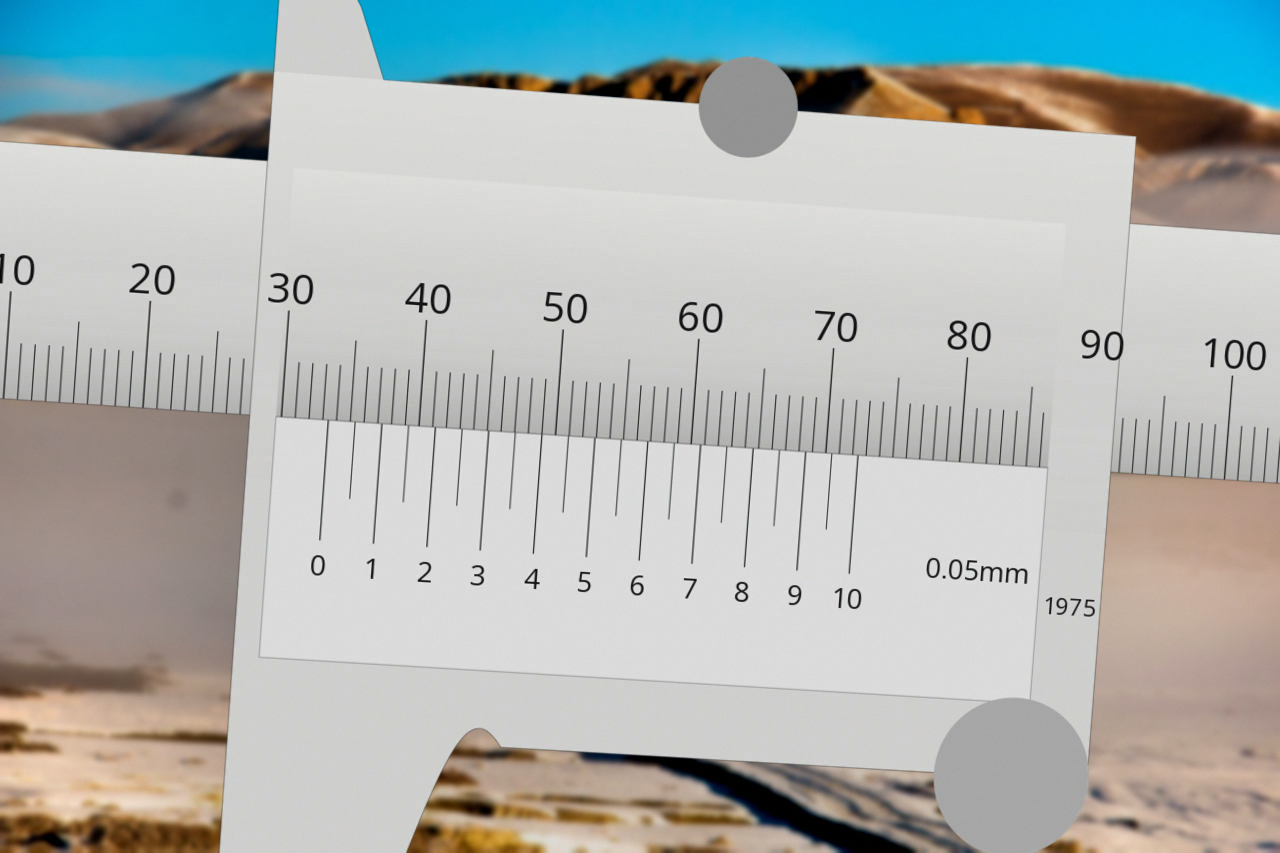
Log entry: 33.4 mm
